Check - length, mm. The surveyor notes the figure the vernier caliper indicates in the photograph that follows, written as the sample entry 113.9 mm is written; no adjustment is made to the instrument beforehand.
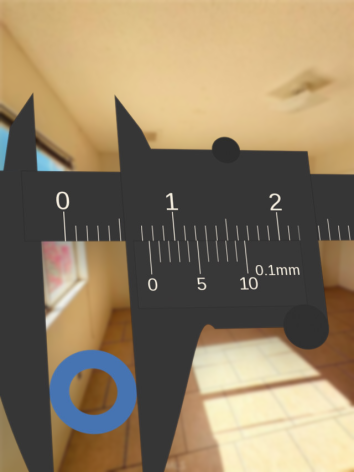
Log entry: 7.6 mm
